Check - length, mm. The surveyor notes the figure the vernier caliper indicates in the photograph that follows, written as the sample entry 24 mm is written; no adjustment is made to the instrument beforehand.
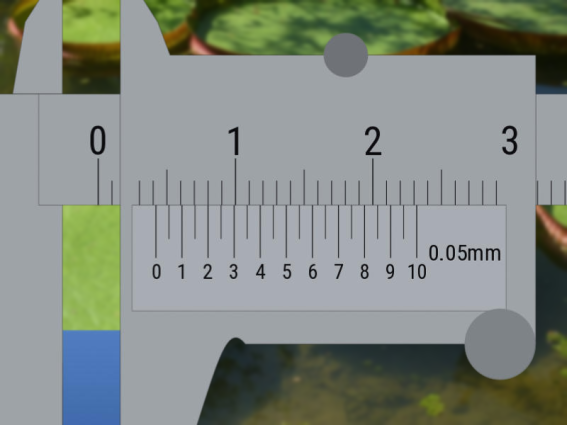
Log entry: 4.2 mm
